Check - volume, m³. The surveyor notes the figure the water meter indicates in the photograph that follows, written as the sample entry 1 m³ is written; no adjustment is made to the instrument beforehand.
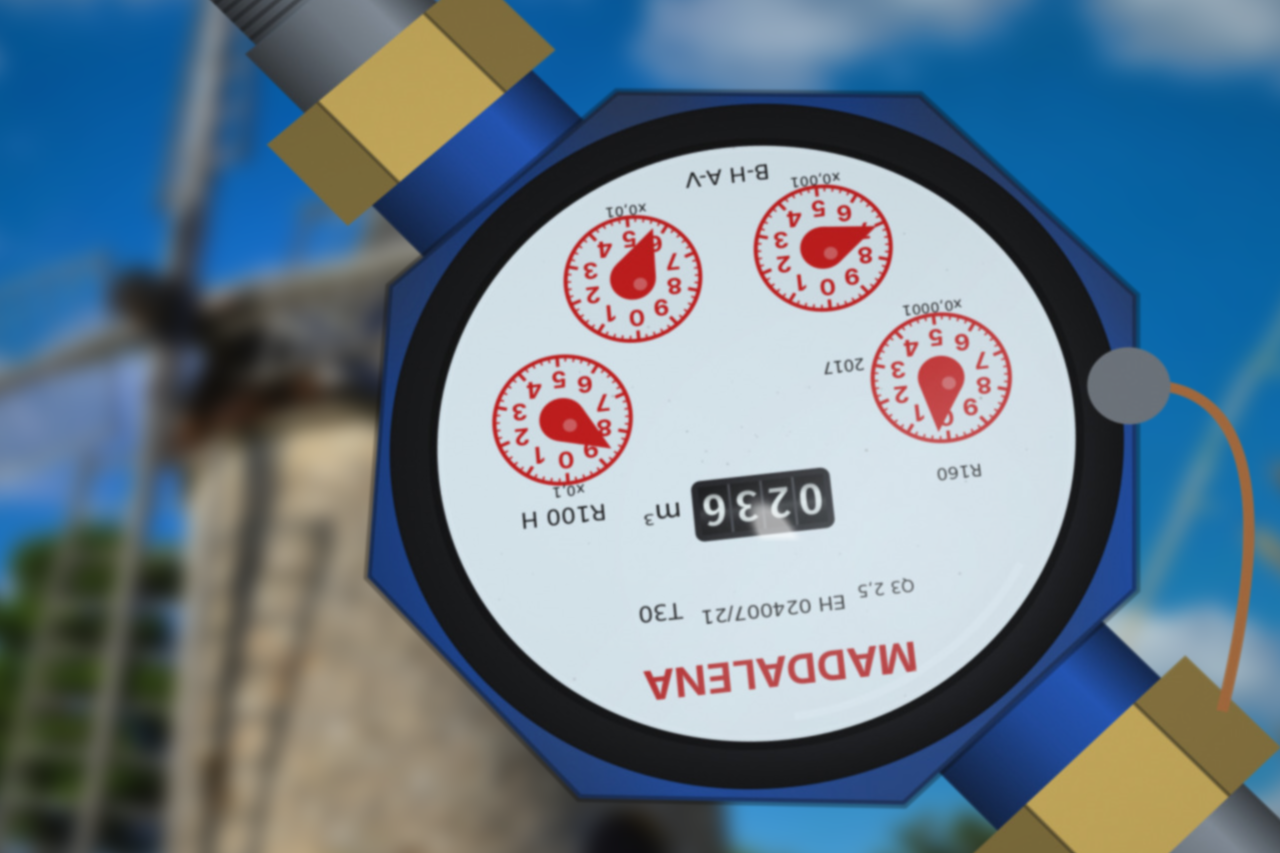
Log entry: 236.8570 m³
